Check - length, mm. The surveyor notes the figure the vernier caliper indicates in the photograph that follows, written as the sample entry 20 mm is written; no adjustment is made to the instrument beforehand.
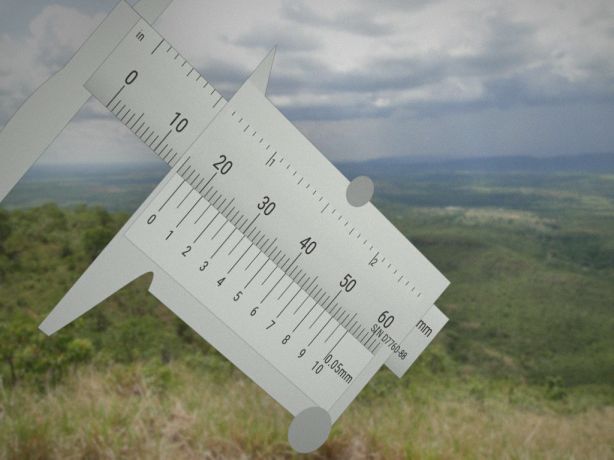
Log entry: 16.8 mm
